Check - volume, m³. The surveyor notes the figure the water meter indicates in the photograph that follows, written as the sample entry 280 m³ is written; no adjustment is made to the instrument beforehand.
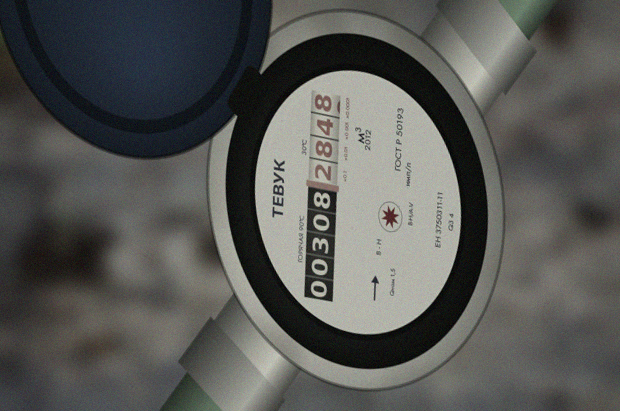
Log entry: 308.2848 m³
